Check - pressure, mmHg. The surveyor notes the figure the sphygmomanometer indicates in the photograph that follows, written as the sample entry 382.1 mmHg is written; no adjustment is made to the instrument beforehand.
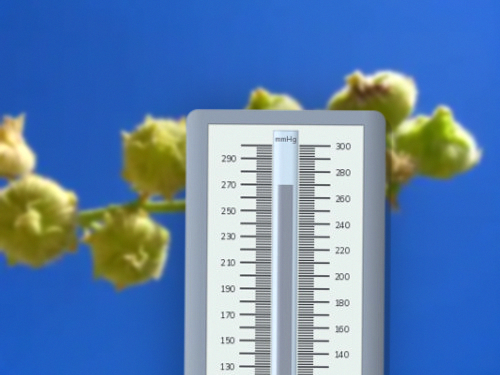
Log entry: 270 mmHg
